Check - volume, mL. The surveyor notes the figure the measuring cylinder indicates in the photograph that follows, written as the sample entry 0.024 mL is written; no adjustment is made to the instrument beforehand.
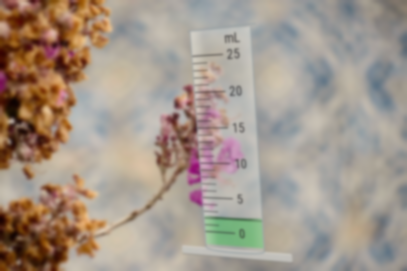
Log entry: 2 mL
